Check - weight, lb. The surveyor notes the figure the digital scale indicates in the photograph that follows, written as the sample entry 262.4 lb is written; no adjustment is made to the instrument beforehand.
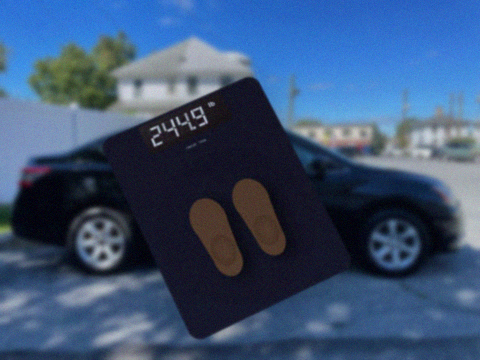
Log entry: 244.9 lb
